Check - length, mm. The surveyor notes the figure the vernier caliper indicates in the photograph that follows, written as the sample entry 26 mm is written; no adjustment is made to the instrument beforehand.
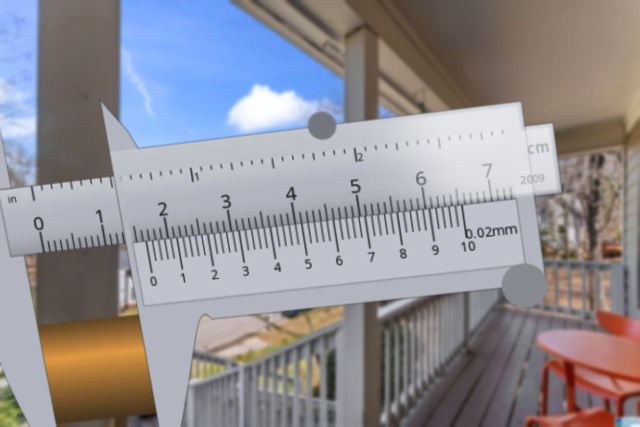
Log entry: 16.5 mm
